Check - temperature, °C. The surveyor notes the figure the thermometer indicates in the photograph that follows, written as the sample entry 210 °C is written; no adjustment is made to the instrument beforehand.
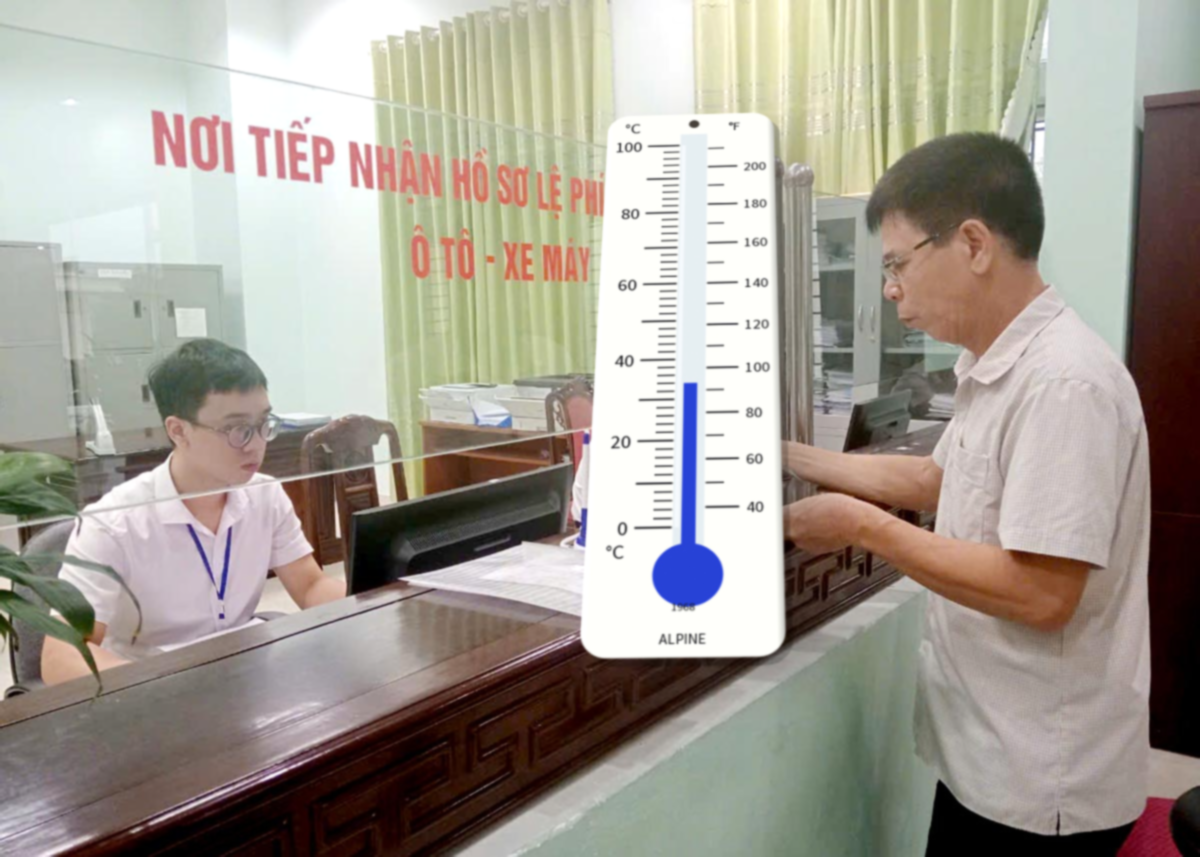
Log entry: 34 °C
